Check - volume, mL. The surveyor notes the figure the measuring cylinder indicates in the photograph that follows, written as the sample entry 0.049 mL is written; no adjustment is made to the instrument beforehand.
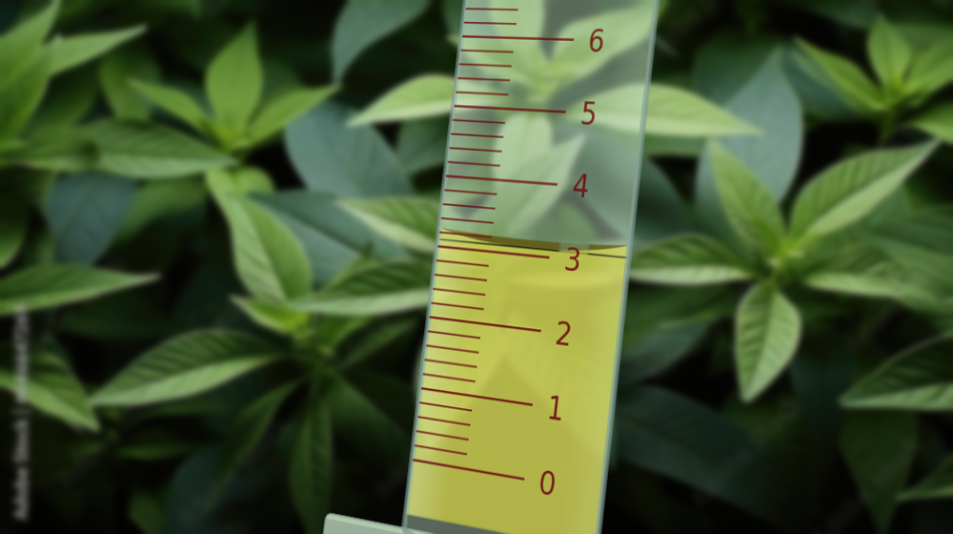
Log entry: 3.1 mL
